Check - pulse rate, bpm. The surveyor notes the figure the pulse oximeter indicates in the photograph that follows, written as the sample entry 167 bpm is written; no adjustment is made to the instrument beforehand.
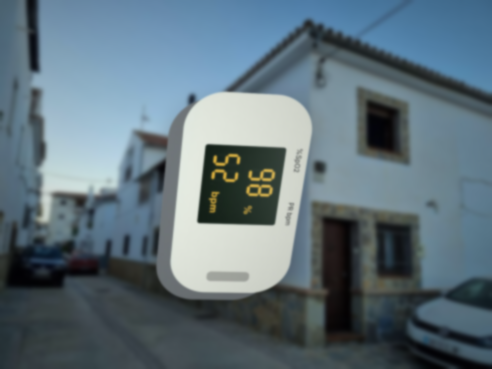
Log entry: 52 bpm
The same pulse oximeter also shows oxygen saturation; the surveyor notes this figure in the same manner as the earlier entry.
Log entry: 98 %
